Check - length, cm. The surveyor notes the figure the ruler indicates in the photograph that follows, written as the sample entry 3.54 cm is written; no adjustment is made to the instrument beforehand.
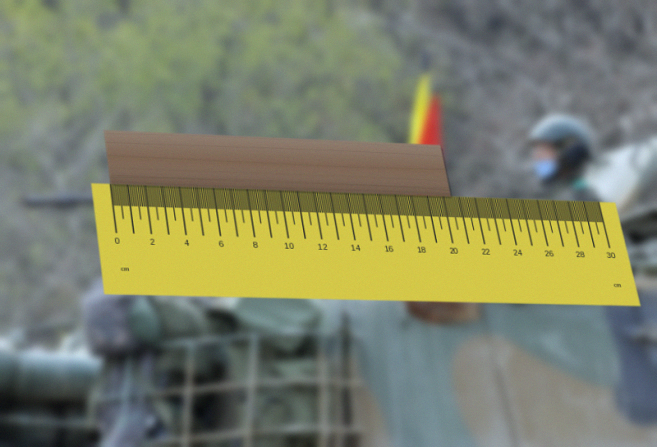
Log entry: 20.5 cm
